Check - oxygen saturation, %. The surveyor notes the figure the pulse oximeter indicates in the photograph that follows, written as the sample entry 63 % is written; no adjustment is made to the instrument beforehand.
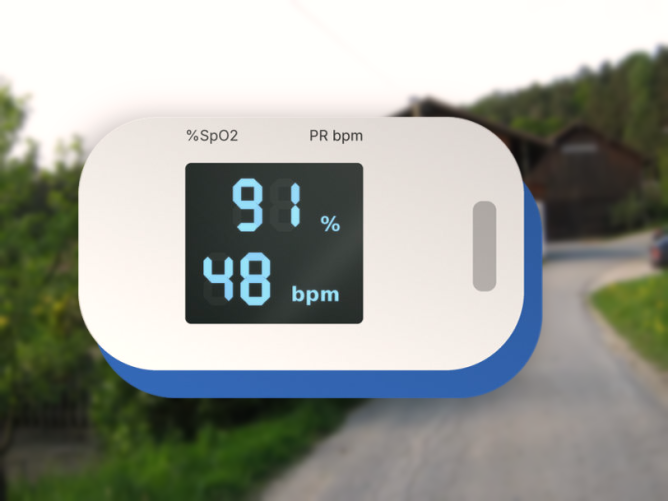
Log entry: 91 %
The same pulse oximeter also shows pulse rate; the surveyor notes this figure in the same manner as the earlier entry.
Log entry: 48 bpm
